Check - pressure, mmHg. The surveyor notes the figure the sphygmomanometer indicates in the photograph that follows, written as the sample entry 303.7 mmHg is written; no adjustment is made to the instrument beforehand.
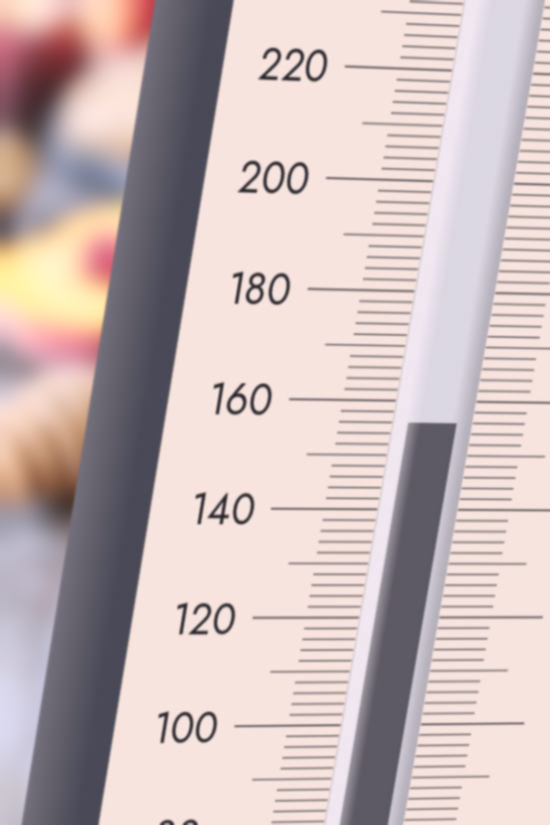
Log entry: 156 mmHg
